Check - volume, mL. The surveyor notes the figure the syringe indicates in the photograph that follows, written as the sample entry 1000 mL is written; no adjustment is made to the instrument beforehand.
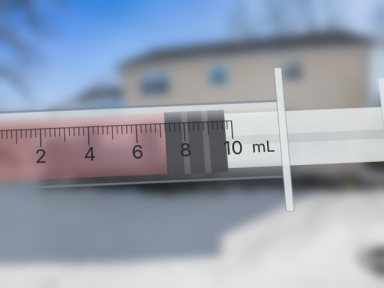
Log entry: 7.2 mL
